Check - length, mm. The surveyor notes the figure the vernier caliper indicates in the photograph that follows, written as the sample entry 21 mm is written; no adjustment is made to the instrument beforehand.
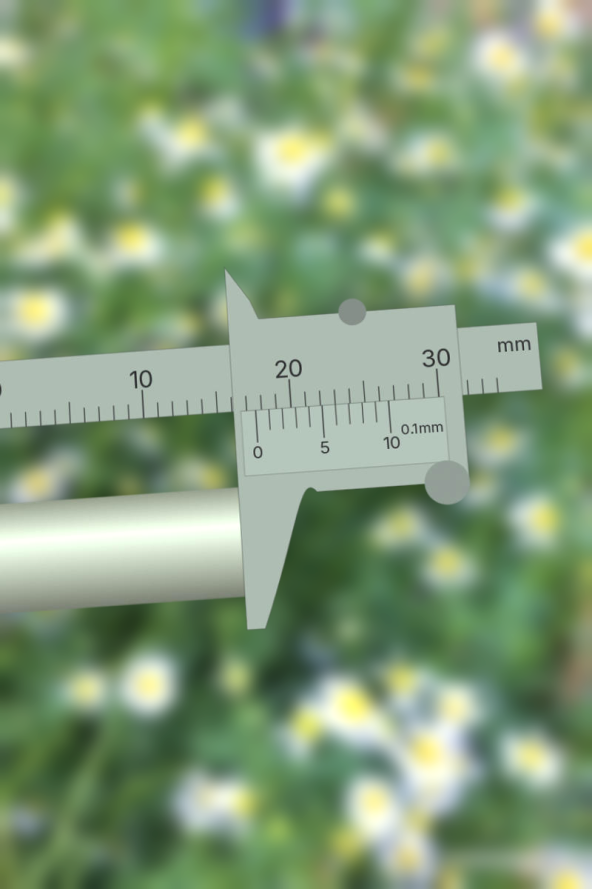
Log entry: 17.6 mm
